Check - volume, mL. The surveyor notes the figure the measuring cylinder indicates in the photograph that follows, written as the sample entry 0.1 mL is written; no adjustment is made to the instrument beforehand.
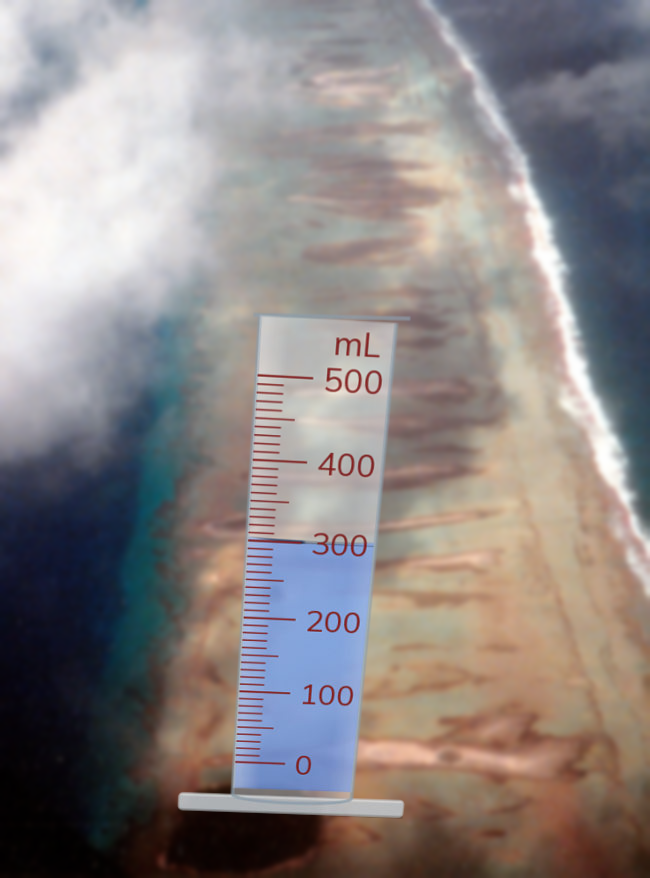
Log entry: 300 mL
